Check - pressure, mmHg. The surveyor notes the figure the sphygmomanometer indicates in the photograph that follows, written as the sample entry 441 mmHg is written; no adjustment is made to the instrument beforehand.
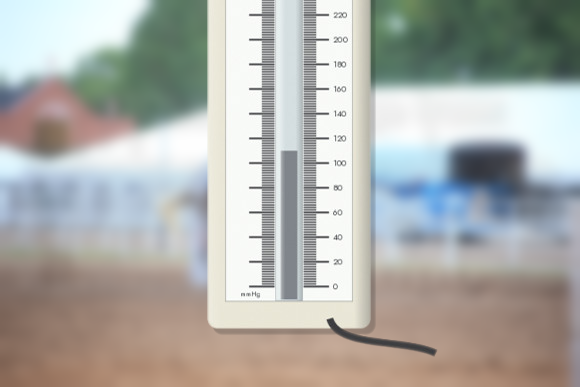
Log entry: 110 mmHg
